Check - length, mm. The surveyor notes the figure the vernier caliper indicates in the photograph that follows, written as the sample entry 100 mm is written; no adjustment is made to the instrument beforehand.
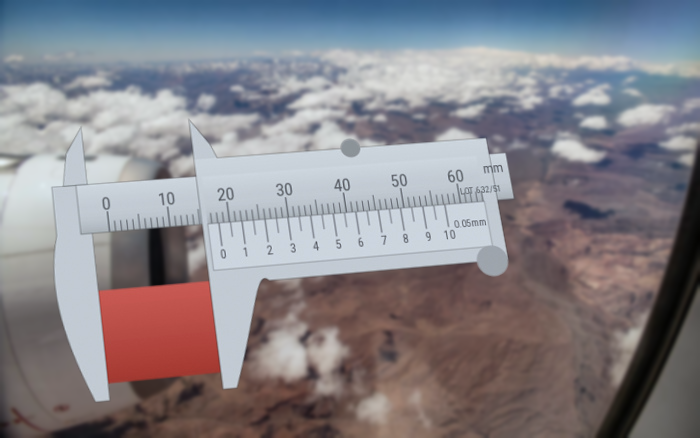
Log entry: 18.2 mm
